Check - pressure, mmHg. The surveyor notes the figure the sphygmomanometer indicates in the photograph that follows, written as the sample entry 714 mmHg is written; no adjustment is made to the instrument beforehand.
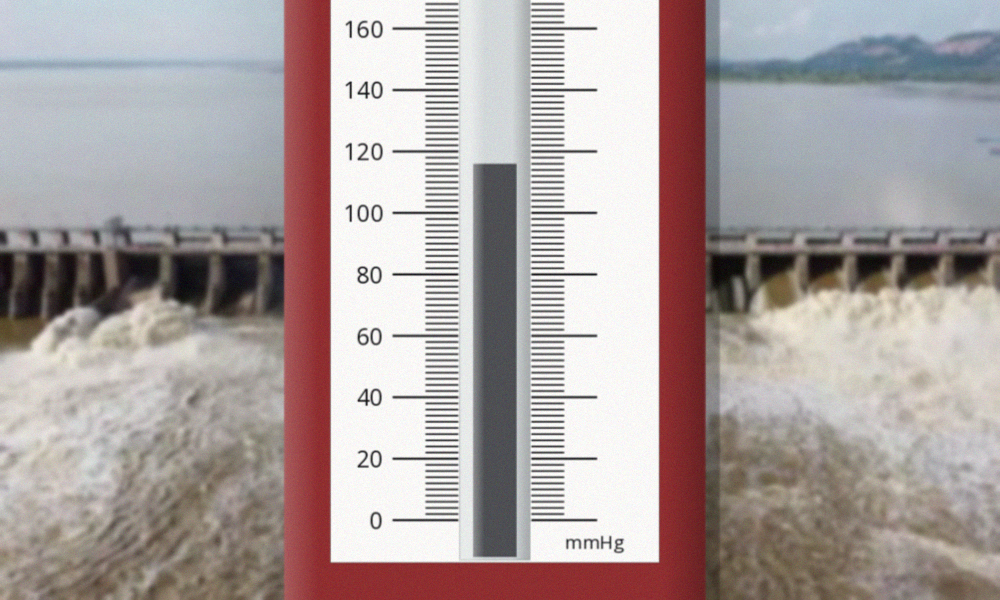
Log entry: 116 mmHg
